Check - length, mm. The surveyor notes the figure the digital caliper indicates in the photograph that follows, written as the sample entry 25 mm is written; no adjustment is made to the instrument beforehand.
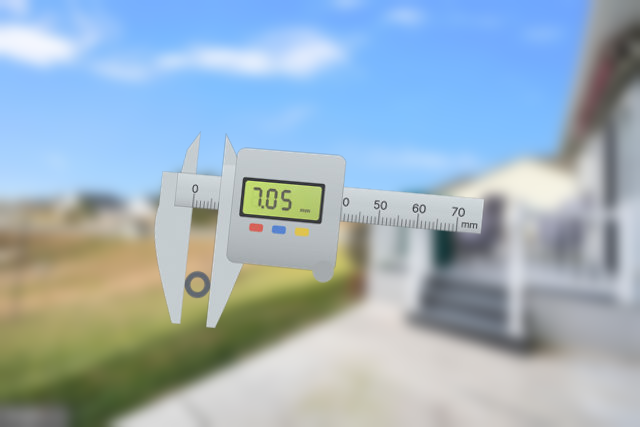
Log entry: 7.05 mm
